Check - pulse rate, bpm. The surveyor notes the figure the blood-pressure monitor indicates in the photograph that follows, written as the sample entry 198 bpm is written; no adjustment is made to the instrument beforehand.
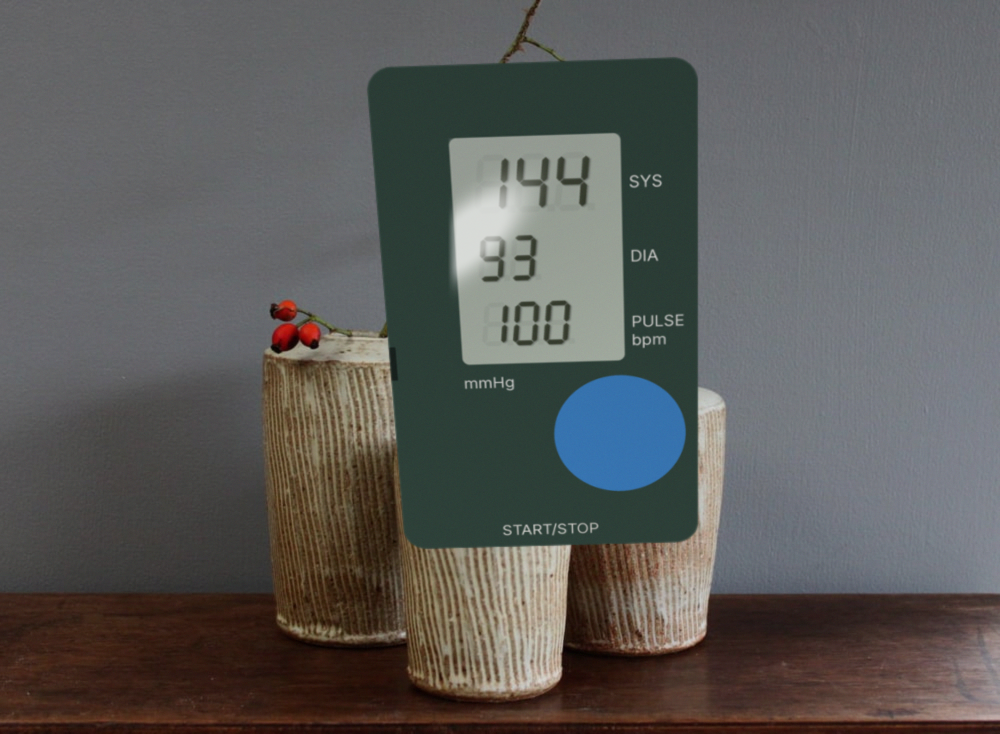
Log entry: 100 bpm
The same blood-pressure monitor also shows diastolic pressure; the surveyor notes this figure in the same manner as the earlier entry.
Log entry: 93 mmHg
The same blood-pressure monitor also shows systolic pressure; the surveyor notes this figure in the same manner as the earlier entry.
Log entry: 144 mmHg
